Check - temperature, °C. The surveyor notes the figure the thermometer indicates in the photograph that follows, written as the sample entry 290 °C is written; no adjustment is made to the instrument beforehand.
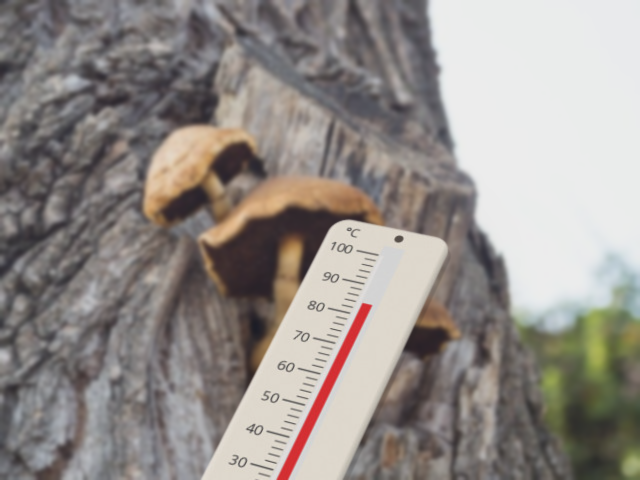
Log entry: 84 °C
